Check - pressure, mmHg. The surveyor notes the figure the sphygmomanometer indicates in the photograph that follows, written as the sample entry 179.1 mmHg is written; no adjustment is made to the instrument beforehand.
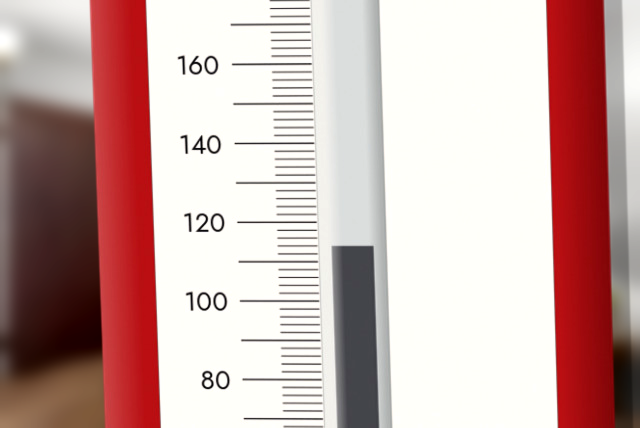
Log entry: 114 mmHg
